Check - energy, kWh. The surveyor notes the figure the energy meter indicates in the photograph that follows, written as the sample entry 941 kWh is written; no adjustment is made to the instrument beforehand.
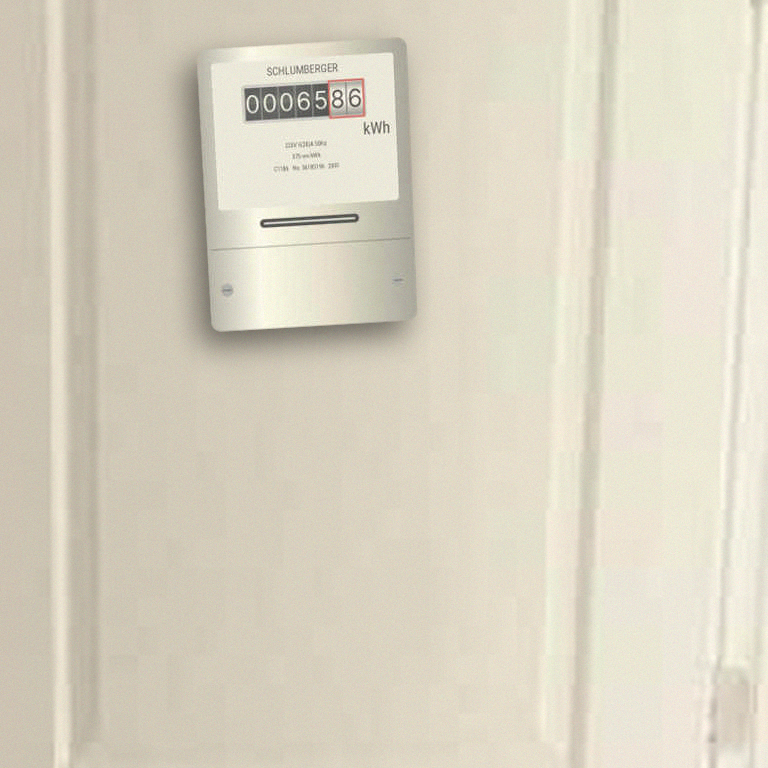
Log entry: 65.86 kWh
